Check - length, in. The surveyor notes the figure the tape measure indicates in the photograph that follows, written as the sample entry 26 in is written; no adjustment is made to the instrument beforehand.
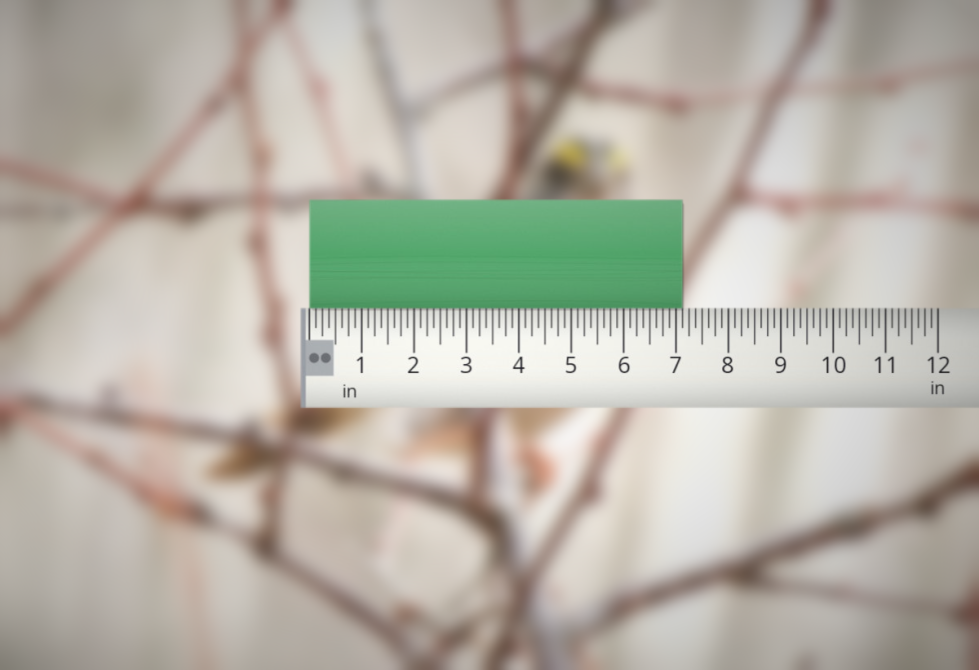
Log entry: 7.125 in
